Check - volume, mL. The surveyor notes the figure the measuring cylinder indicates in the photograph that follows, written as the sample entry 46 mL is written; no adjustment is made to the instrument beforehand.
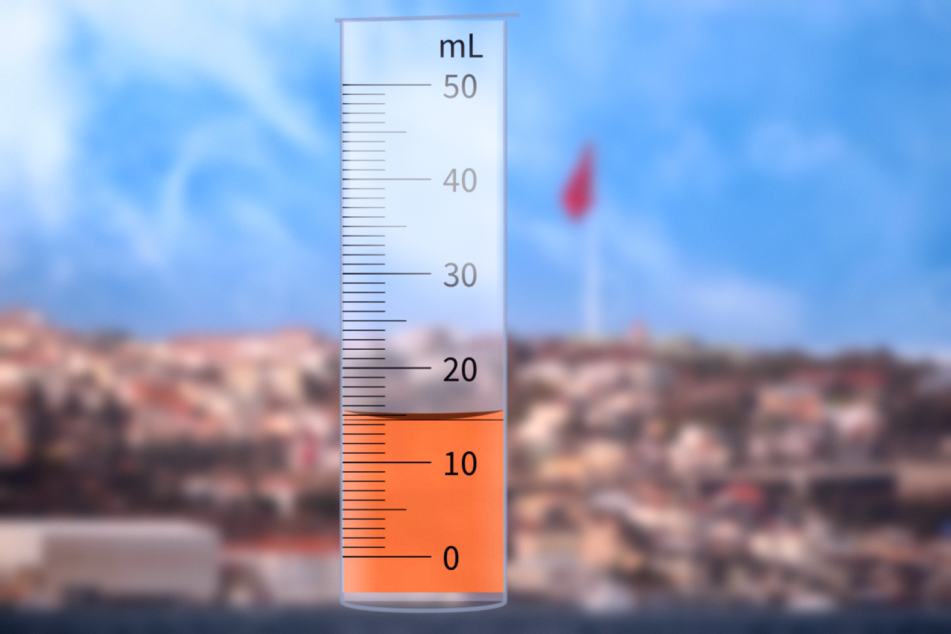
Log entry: 14.5 mL
